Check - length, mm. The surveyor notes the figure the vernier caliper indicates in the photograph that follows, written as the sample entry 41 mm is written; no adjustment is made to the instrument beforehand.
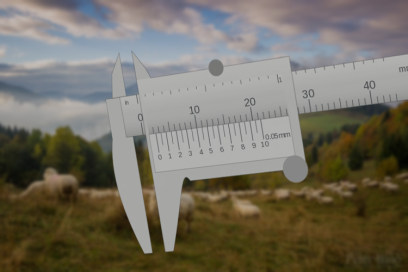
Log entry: 2.4 mm
